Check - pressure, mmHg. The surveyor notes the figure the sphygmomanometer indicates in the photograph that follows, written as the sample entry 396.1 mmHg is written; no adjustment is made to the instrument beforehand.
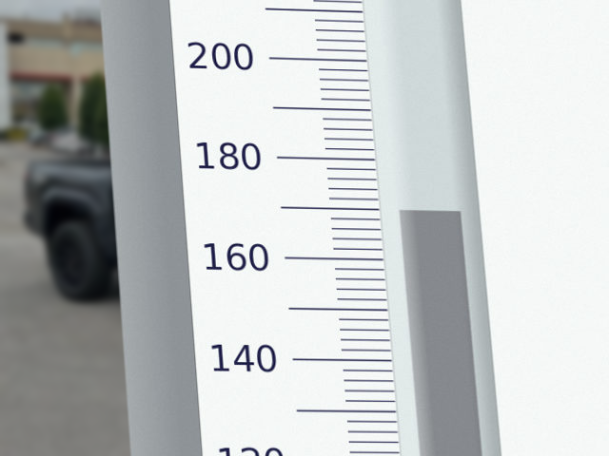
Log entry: 170 mmHg
